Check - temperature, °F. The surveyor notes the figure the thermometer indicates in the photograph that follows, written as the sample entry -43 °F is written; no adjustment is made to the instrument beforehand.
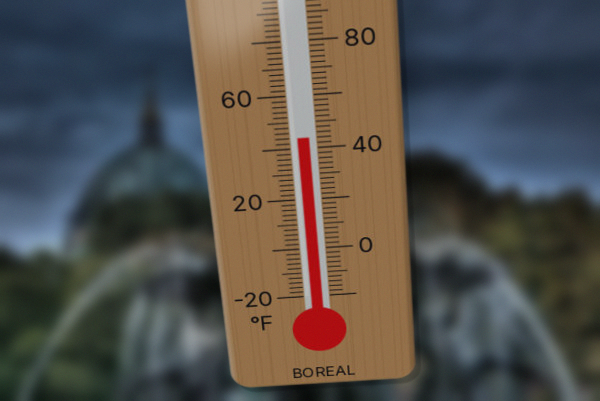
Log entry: 44 °F
